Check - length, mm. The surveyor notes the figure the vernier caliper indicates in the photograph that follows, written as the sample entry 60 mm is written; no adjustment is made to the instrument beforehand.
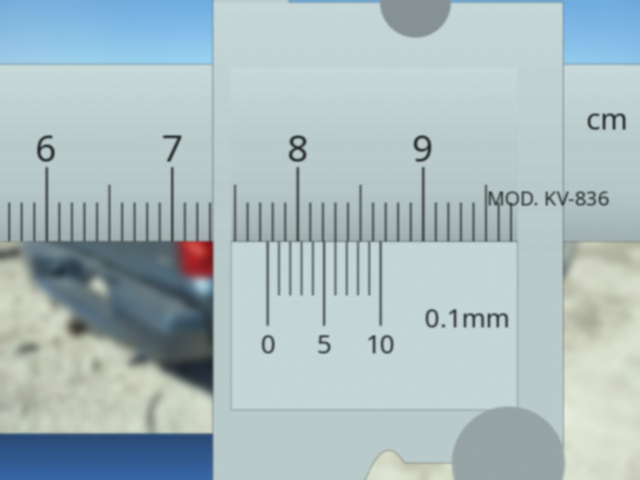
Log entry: 77.6 mm
